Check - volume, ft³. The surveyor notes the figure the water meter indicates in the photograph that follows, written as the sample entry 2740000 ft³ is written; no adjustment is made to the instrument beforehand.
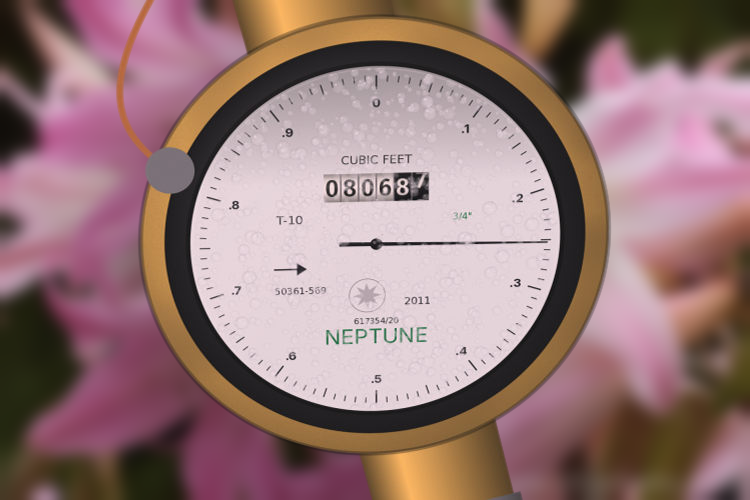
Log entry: 80687.25 ft³
